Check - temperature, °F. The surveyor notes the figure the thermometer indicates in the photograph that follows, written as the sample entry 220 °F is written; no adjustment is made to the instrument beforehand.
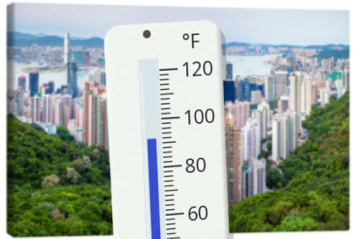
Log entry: 92 °F
